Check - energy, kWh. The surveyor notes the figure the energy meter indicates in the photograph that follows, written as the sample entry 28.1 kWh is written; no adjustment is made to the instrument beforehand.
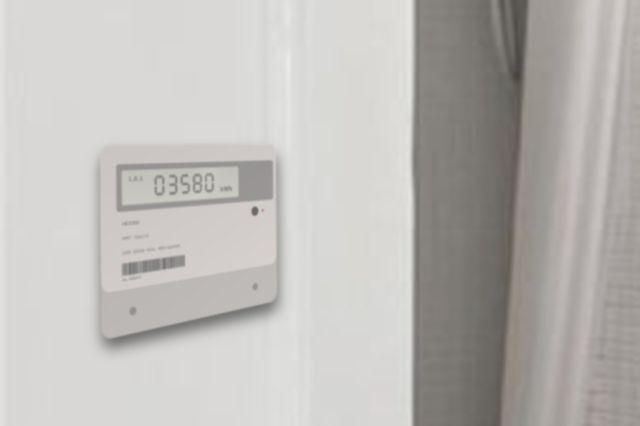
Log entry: 3580 kWh
